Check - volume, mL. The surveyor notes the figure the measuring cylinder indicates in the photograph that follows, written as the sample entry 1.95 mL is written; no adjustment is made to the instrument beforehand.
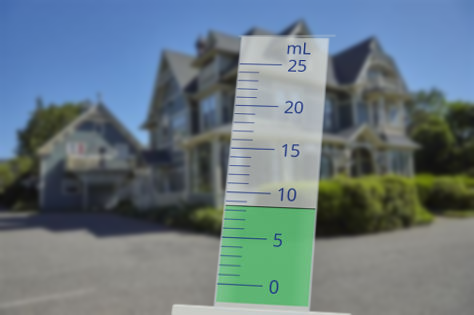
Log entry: 8.5 mL
